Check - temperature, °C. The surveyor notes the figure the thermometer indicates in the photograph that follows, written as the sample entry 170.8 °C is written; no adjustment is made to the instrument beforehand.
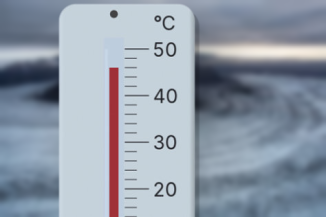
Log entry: 46 °C
